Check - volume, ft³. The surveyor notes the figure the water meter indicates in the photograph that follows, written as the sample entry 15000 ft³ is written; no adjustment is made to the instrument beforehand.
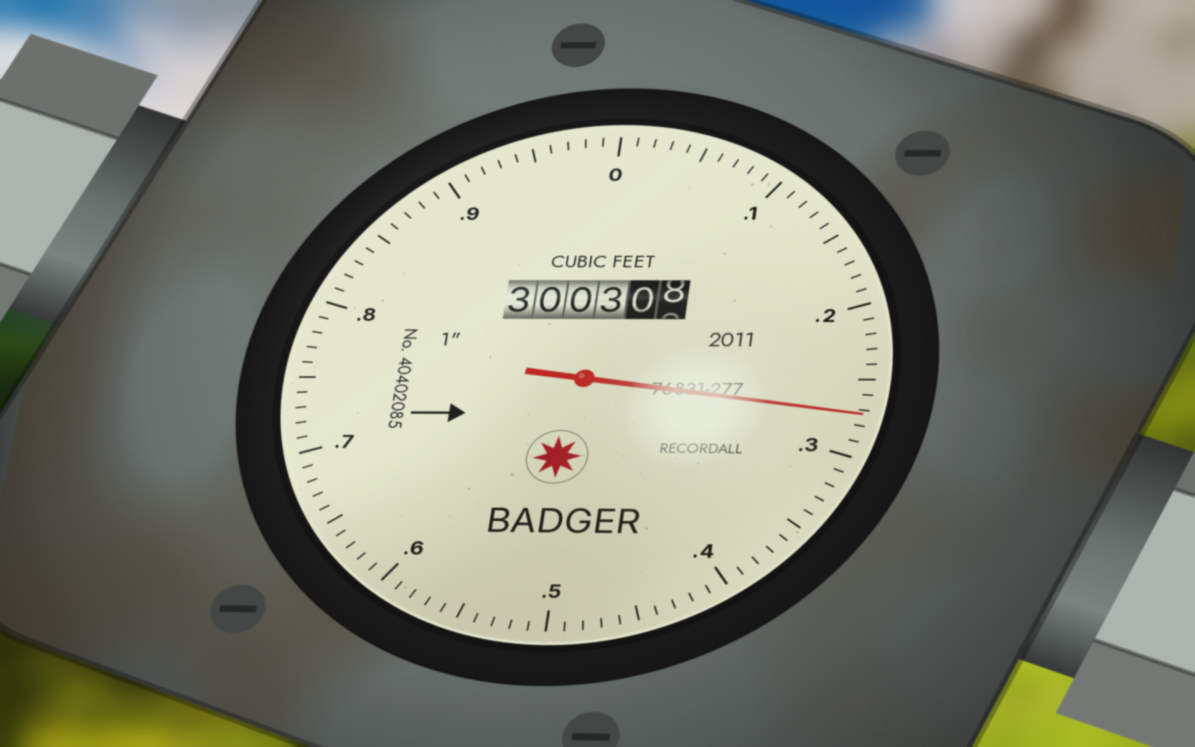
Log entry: 300308.27 ft³
